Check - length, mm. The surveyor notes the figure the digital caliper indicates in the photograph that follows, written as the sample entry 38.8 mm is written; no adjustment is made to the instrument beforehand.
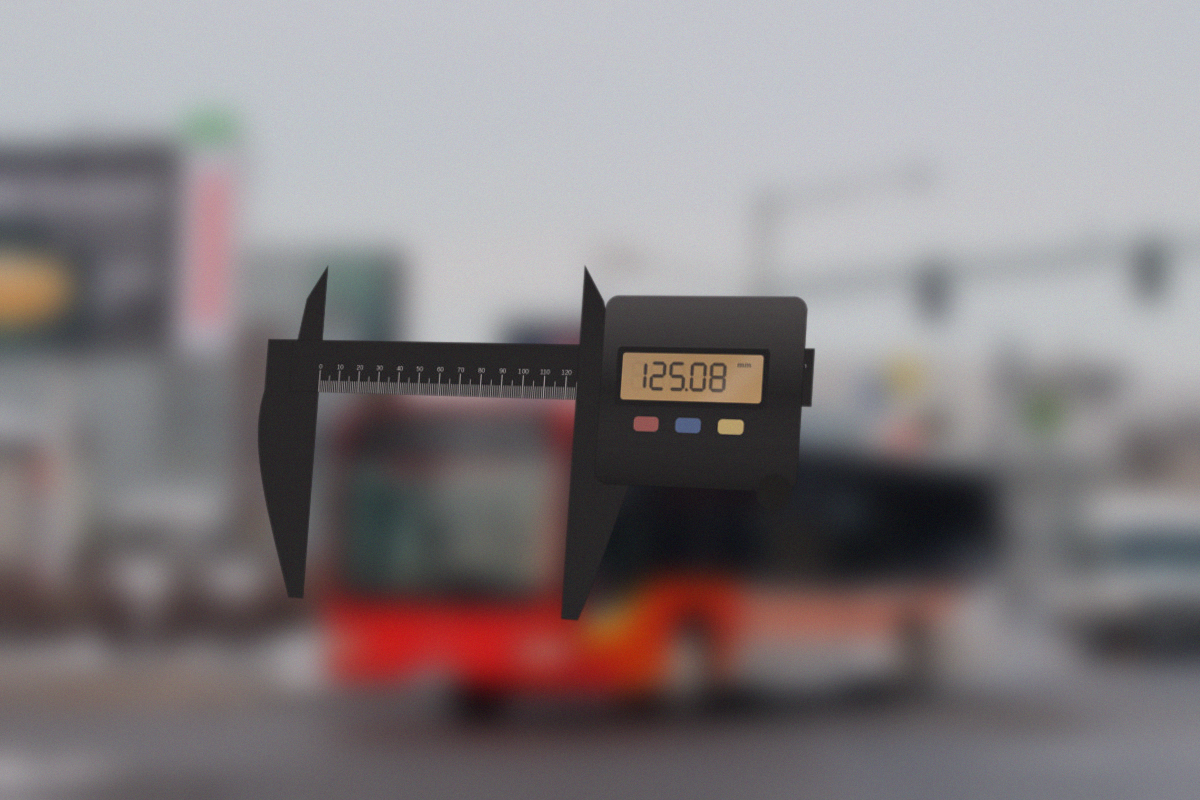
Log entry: 125.08 mm
